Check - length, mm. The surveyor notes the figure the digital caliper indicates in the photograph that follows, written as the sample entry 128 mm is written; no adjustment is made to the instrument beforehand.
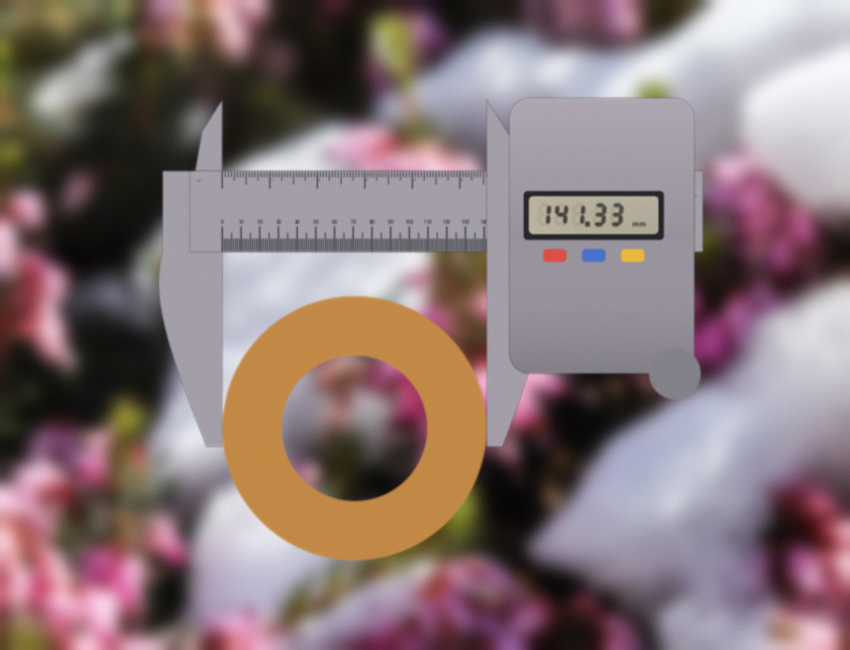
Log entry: 141.33 mm
